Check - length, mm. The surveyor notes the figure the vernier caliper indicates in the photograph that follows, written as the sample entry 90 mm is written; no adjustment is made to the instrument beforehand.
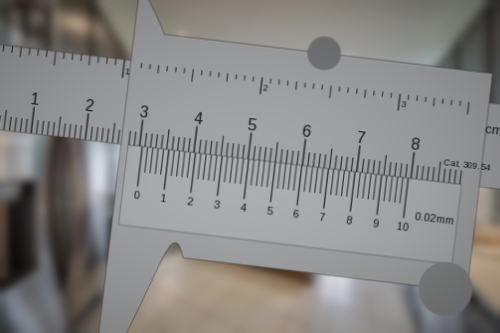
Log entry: 30.5 mm
